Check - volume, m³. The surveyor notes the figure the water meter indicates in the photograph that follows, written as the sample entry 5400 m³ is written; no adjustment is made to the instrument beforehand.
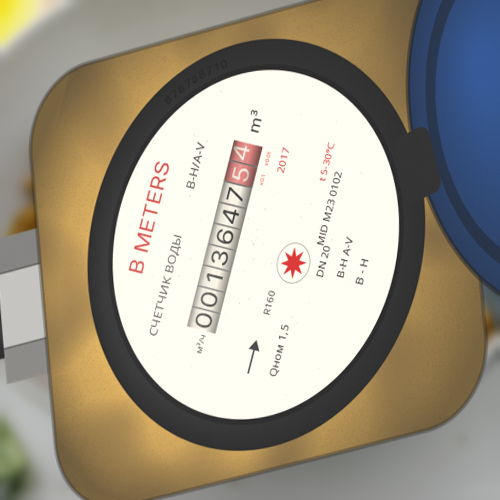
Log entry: 13647.54 m³
